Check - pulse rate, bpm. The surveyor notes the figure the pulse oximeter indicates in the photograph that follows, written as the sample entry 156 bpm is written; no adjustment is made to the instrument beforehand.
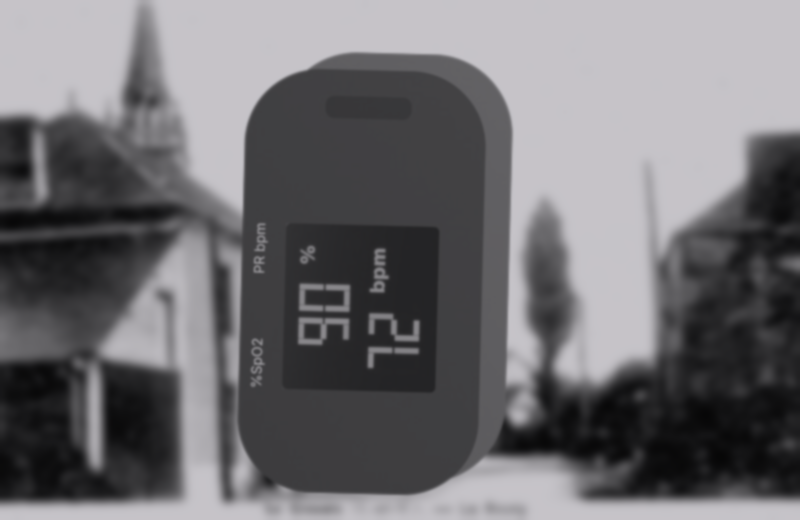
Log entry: 72 bpm
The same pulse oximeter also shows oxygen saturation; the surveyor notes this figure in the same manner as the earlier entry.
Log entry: 90 %
